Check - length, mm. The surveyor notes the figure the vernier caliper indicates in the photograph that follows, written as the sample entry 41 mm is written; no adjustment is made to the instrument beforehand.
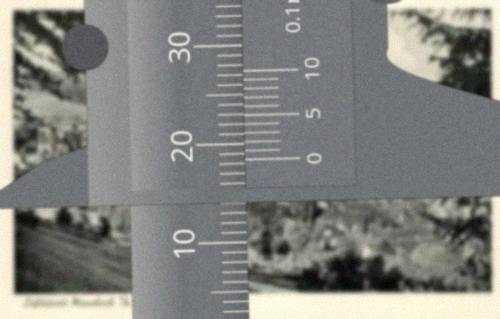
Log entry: 18.4 mm
